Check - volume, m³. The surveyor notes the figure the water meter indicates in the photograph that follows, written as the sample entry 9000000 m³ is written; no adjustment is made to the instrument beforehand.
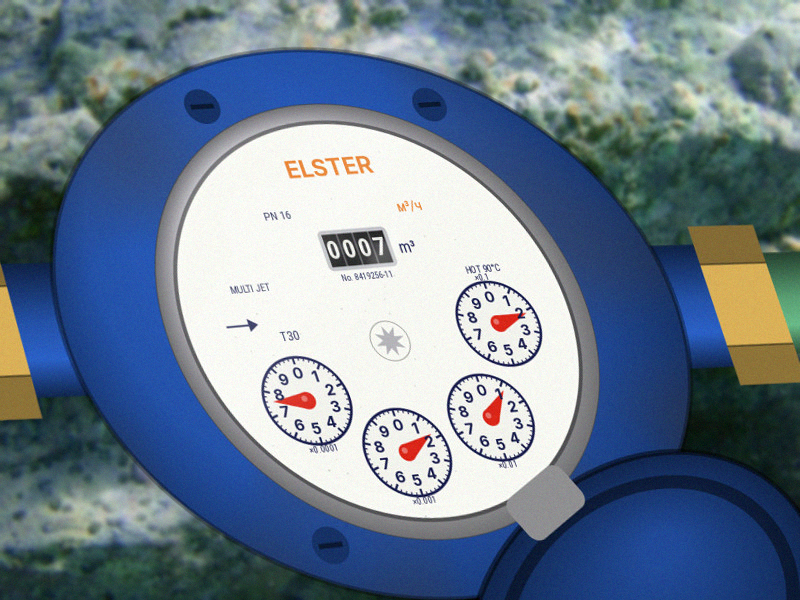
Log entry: 7.2117 m³
